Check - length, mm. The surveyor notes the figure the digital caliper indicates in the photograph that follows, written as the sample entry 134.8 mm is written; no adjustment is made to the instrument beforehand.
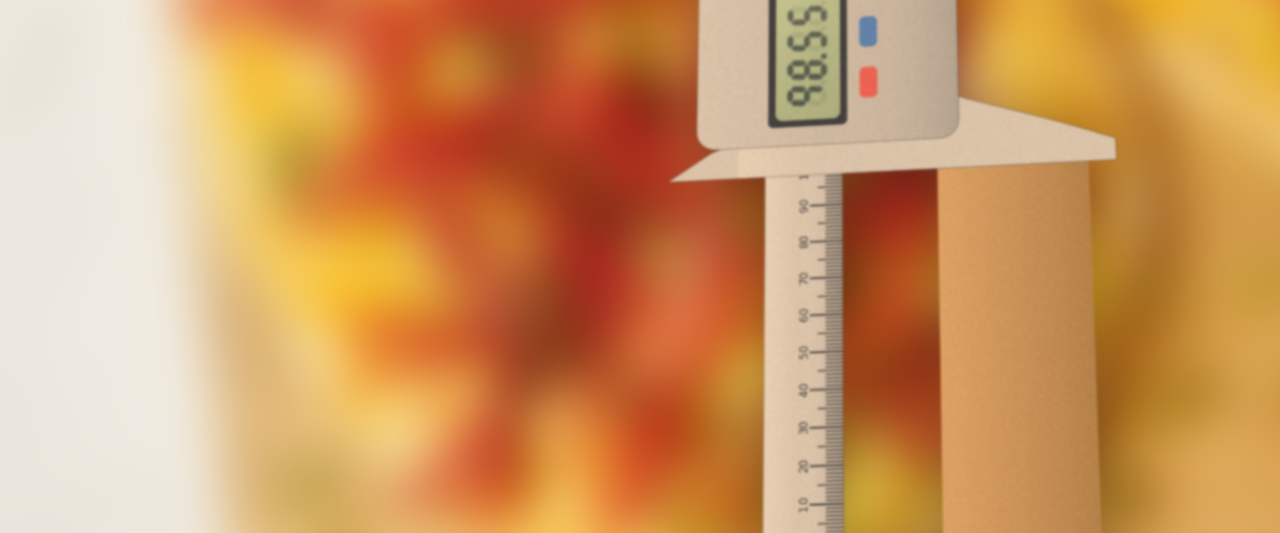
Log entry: 98.55 mm
